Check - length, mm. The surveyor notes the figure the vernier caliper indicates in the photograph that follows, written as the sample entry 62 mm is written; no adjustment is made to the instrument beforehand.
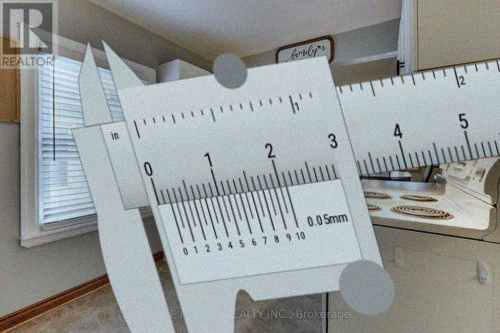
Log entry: 2.0 mm
